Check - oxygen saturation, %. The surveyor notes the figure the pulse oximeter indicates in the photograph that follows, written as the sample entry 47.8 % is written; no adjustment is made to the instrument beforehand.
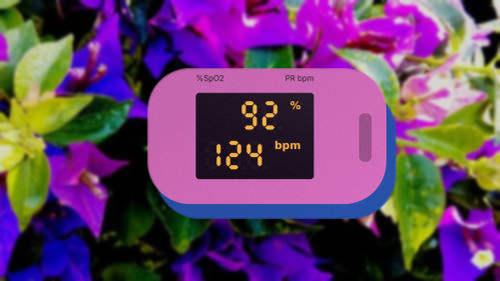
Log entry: 92 %
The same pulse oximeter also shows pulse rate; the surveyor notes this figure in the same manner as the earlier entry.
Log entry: 124 bpm
